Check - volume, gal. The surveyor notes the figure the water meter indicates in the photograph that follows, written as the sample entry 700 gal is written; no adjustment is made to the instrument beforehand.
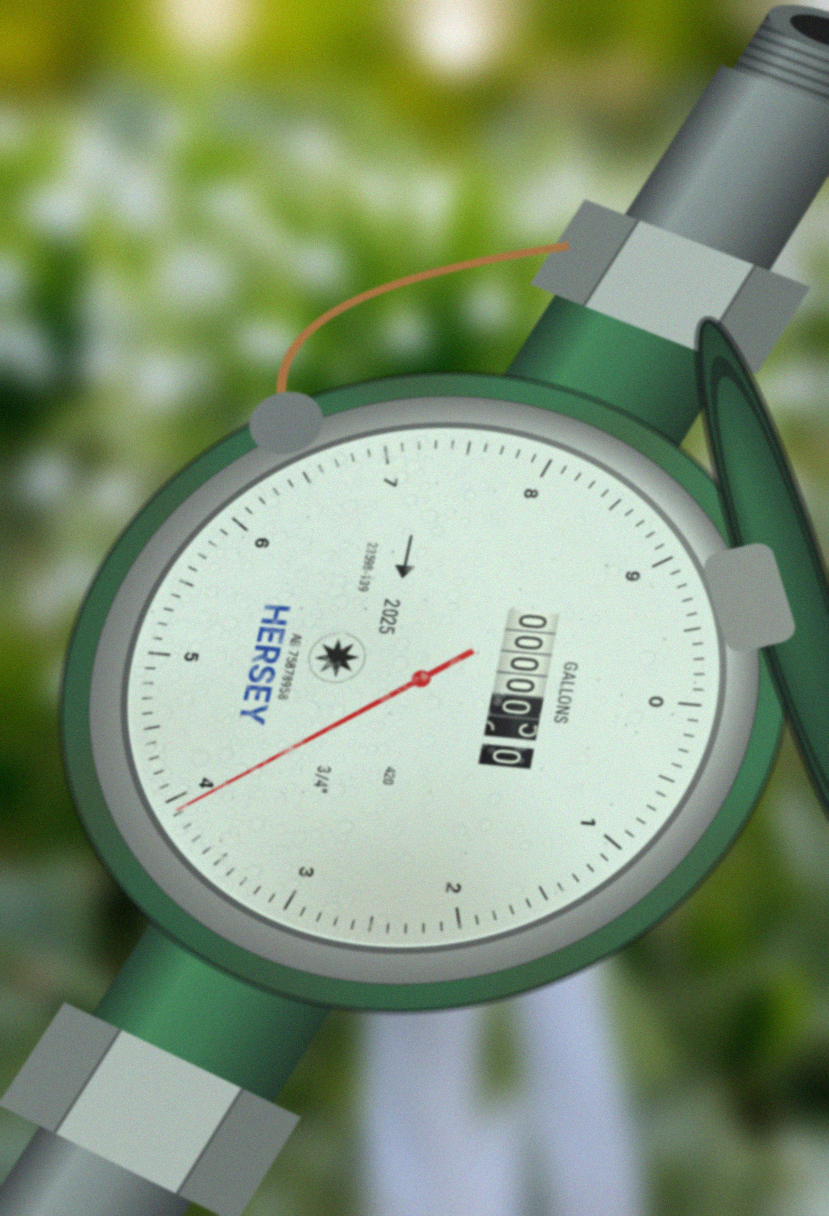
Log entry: 53.9 gal
